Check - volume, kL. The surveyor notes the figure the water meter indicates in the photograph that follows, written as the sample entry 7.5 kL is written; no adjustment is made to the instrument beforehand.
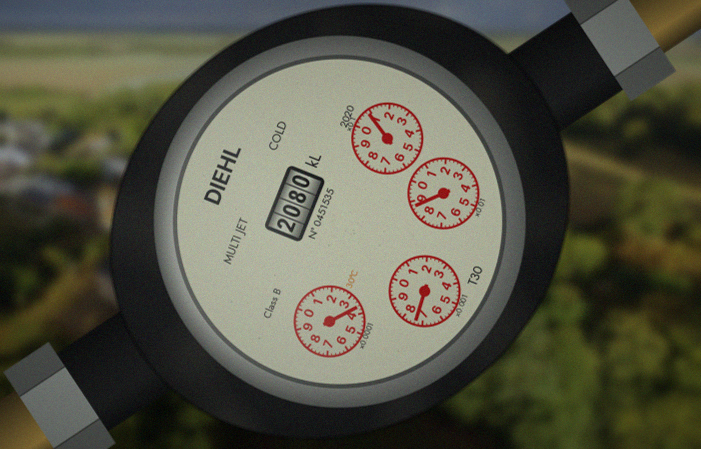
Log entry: 2080.0873 kL
